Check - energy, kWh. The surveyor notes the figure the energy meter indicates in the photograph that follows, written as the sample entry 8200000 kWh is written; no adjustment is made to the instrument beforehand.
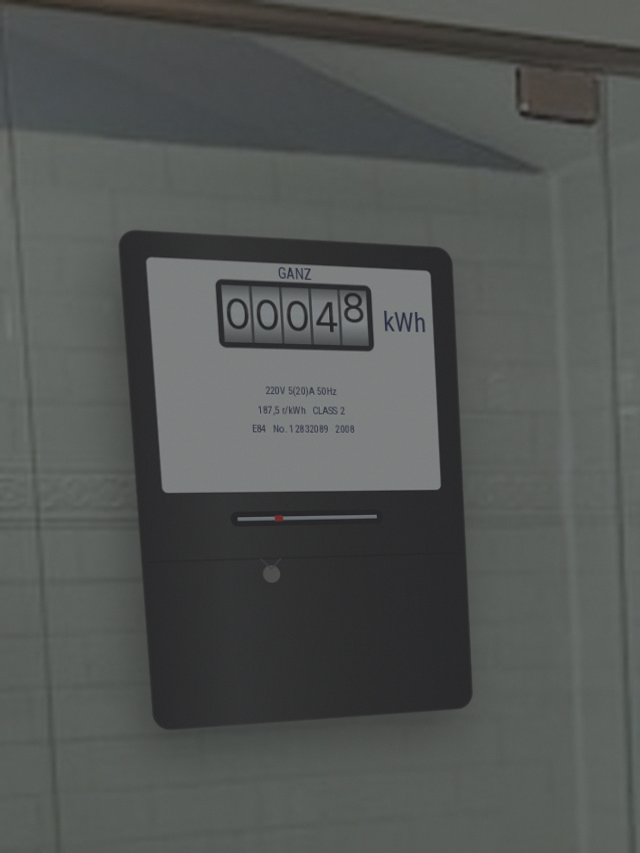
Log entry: 48 kWh
